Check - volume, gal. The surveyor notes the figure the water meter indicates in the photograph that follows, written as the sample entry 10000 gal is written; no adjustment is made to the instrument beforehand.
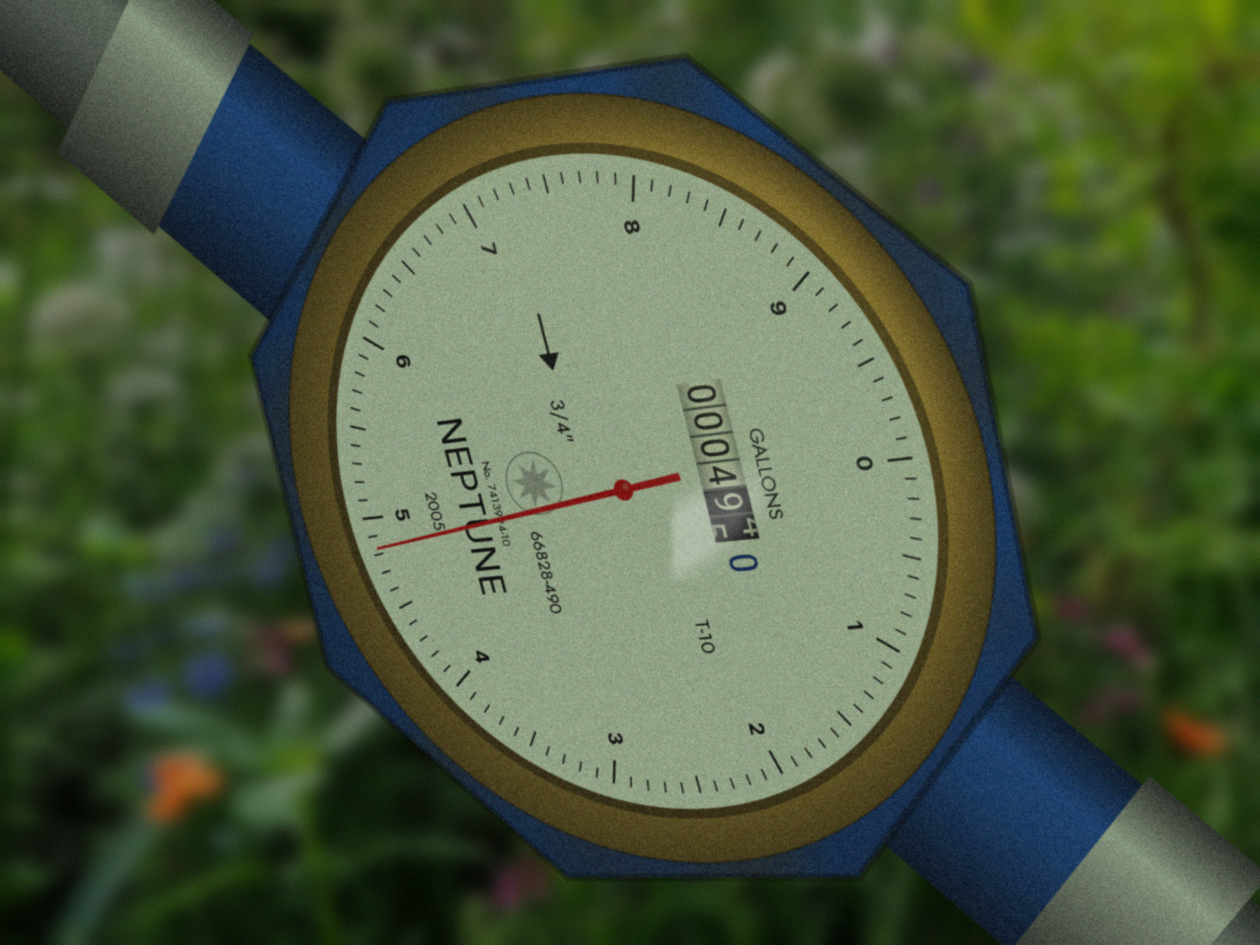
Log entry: 4944.8 gal
